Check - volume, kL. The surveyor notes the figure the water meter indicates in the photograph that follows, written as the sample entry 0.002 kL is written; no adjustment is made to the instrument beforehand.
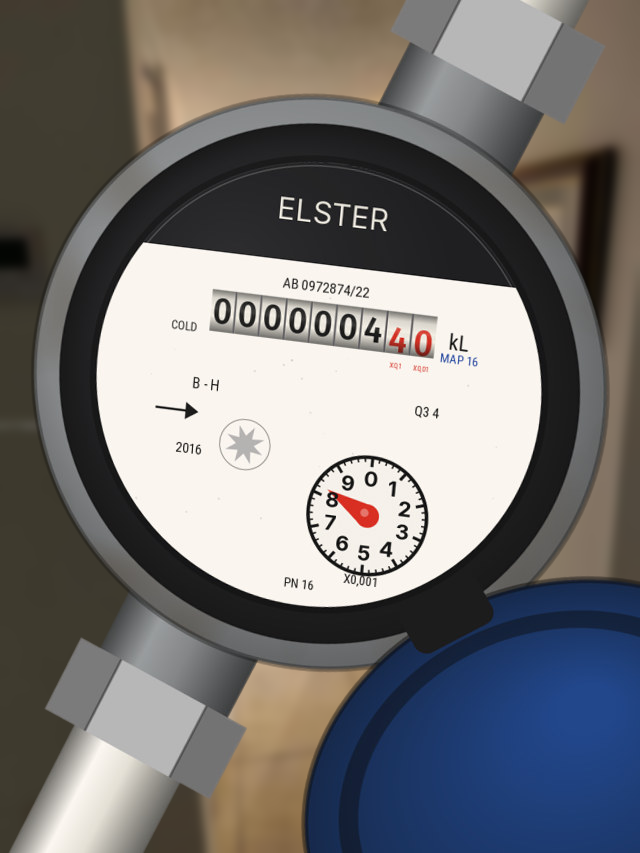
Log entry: 4.398 kL
